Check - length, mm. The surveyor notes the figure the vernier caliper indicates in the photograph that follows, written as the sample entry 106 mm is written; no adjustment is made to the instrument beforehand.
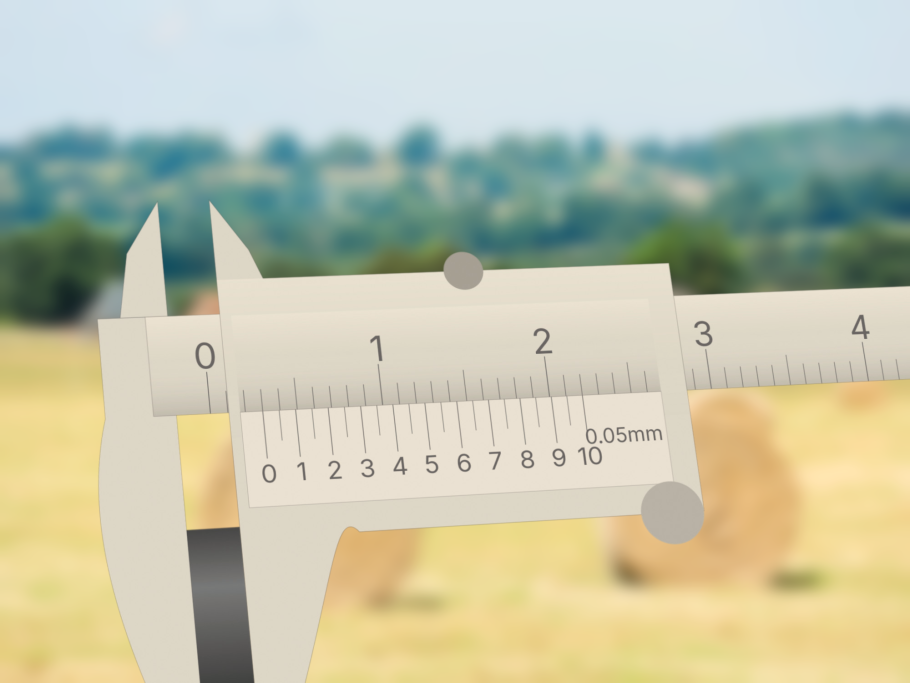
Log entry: 3.0 mm
